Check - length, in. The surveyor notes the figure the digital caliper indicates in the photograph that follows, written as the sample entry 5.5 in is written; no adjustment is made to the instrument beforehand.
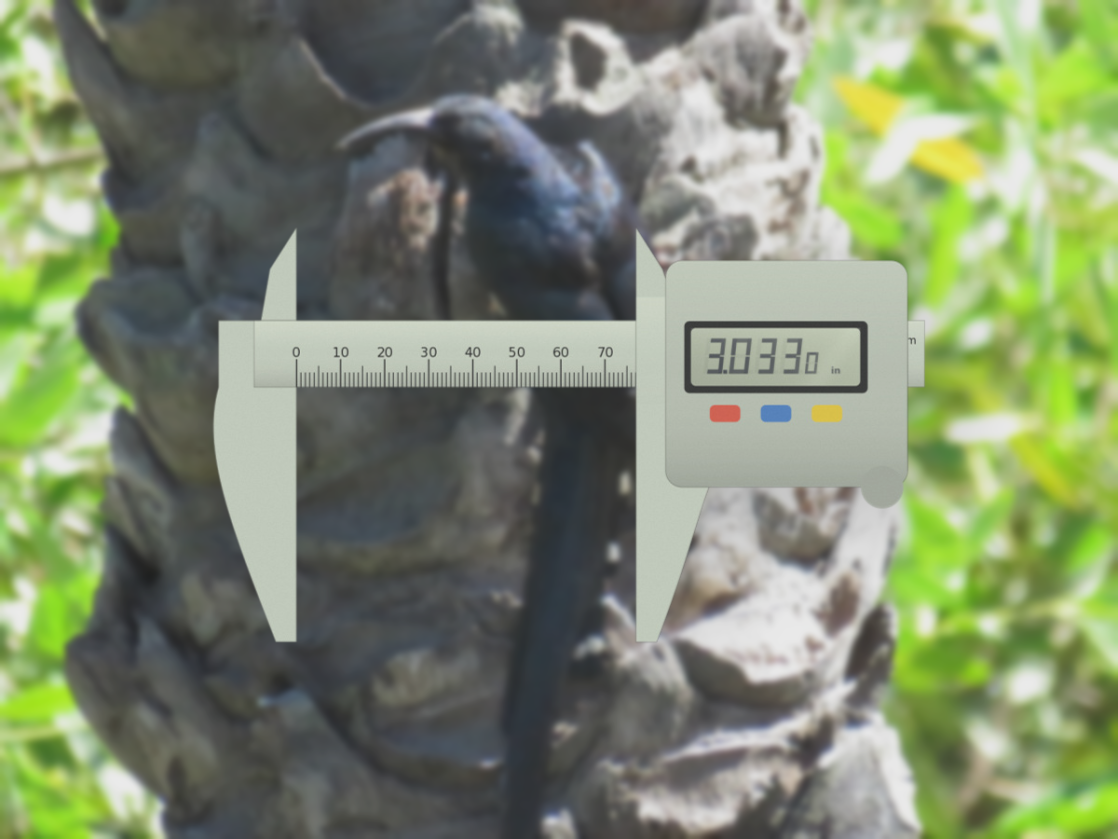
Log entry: 3.0330 in
